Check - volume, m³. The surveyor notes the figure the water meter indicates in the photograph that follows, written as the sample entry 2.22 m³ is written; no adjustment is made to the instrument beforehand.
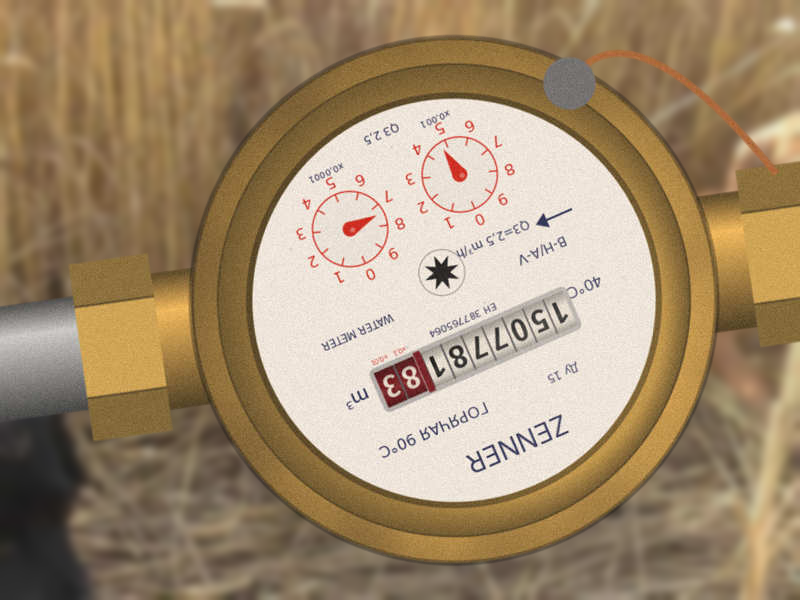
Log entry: 1507781.8347 m³
